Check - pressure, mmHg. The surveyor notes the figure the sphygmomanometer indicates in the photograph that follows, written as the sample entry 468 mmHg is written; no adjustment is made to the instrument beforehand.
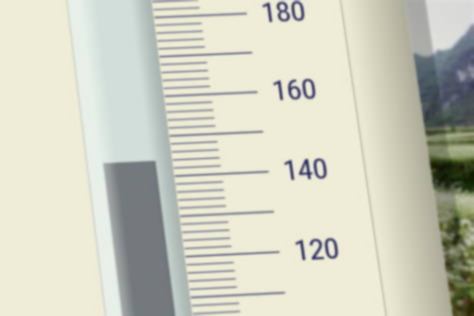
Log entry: 144 mmHg
